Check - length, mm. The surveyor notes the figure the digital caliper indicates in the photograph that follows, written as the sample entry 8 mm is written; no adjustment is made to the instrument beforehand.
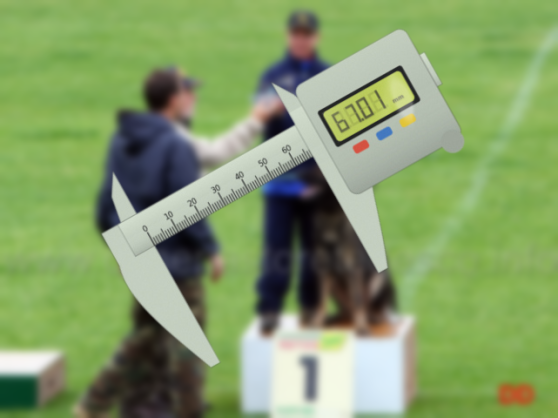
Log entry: 67.01 mm
